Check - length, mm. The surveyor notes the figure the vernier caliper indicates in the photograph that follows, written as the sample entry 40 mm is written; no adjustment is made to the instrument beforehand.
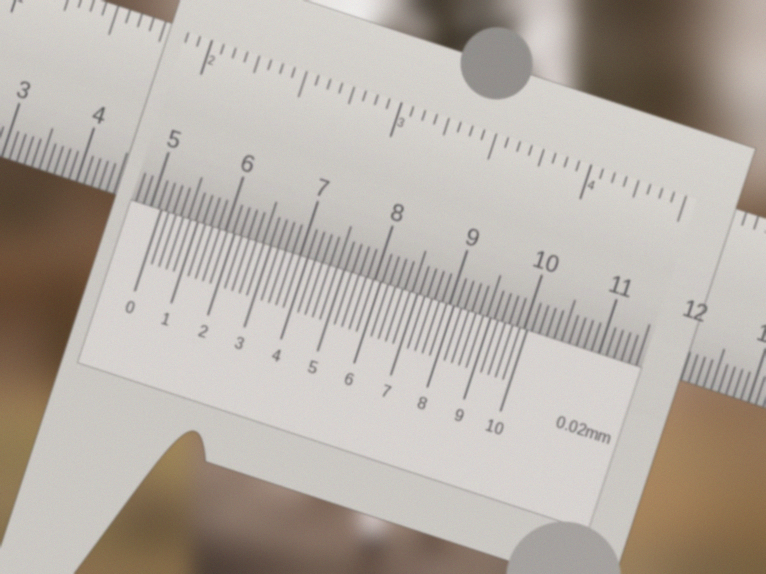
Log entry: 51.4 mm
